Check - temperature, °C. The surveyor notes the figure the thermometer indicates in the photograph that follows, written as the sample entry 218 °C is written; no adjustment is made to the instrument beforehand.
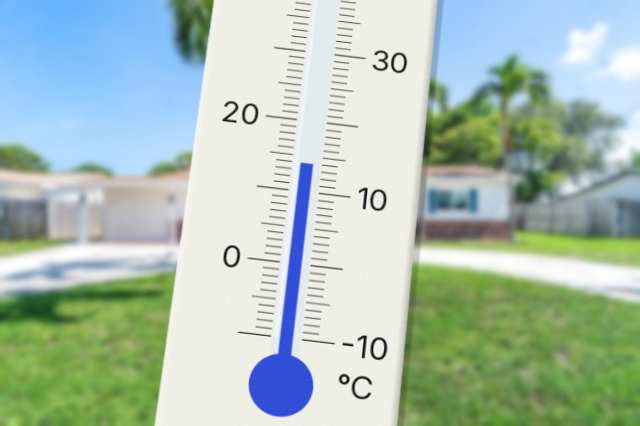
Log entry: 14 °C
